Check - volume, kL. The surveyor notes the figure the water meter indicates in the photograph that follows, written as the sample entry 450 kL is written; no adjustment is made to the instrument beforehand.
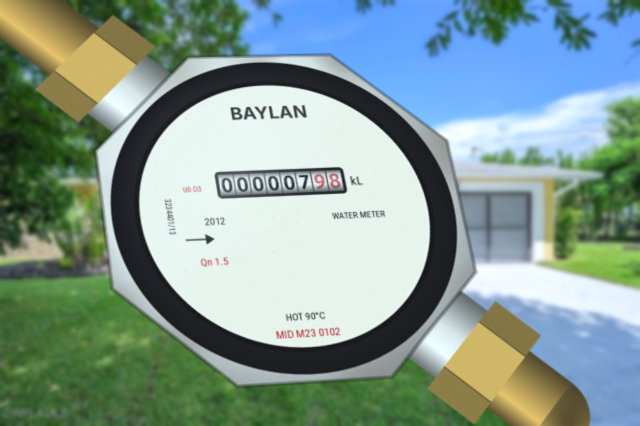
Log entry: 7.98 kL
